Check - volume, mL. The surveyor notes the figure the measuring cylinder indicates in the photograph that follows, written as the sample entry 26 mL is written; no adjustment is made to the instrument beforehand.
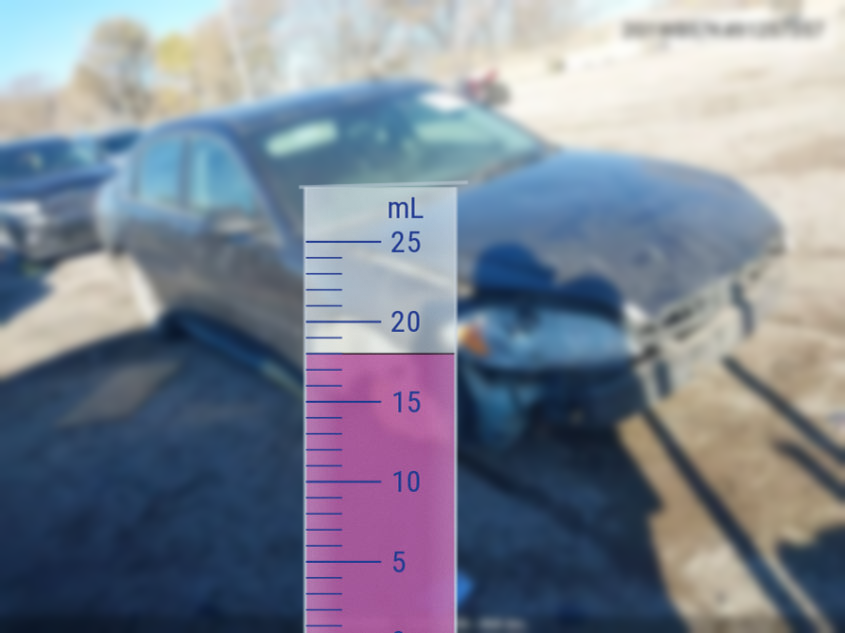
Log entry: 18 mL
